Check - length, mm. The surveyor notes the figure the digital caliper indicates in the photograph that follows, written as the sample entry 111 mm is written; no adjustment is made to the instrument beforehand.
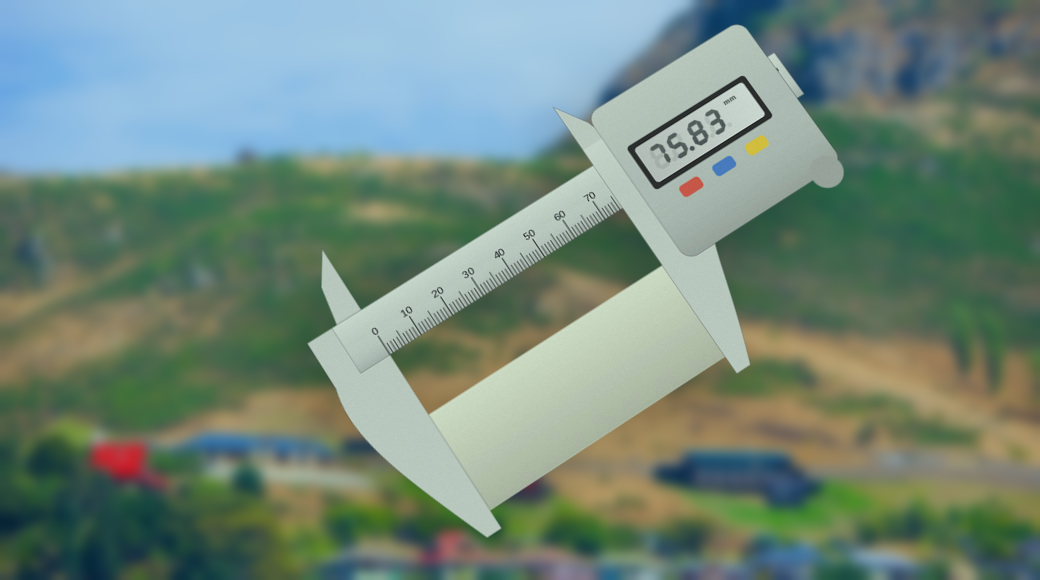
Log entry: 75.83 mm
